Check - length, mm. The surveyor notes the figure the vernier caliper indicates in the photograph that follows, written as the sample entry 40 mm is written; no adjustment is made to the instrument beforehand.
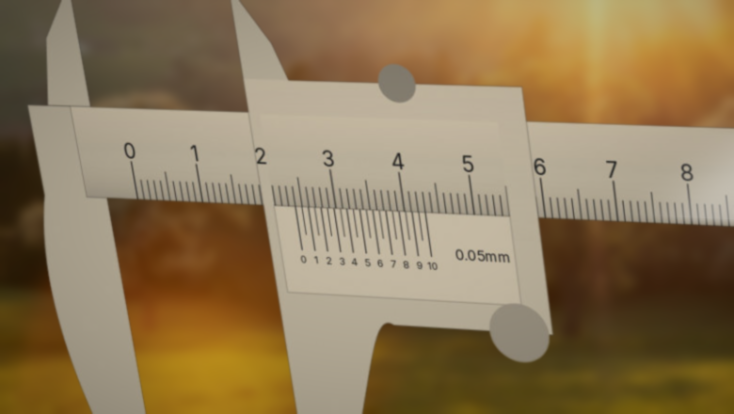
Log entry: 24.0 mm
